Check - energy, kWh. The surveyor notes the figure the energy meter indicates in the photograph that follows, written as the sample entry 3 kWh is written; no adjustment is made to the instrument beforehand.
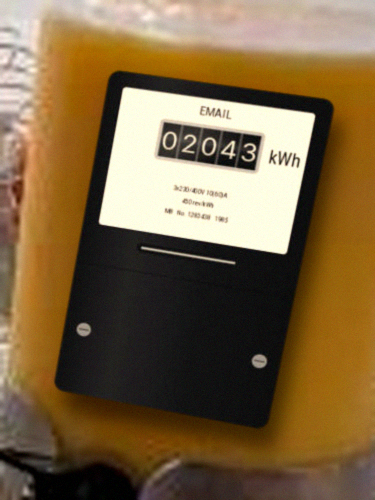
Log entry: 2043 kWh
